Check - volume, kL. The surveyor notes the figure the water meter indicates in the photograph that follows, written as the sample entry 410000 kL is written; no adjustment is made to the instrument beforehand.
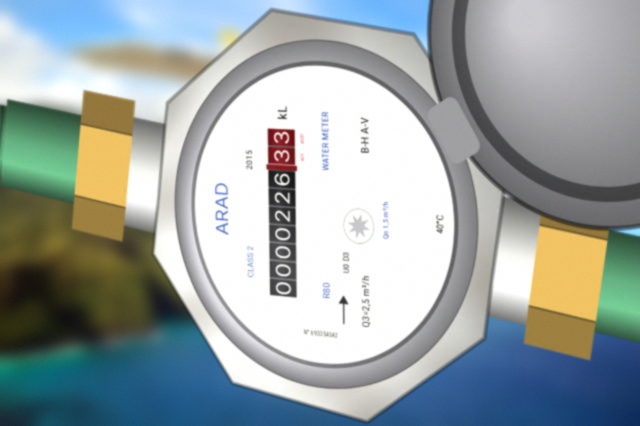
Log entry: 226.33 kL
